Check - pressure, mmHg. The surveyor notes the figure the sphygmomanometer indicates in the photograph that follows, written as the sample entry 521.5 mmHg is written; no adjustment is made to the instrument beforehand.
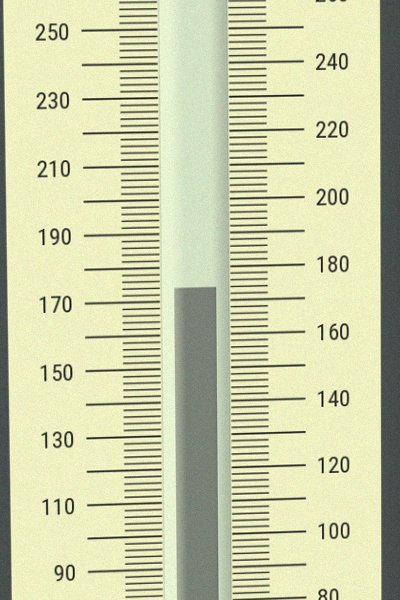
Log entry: 174 mmHg
